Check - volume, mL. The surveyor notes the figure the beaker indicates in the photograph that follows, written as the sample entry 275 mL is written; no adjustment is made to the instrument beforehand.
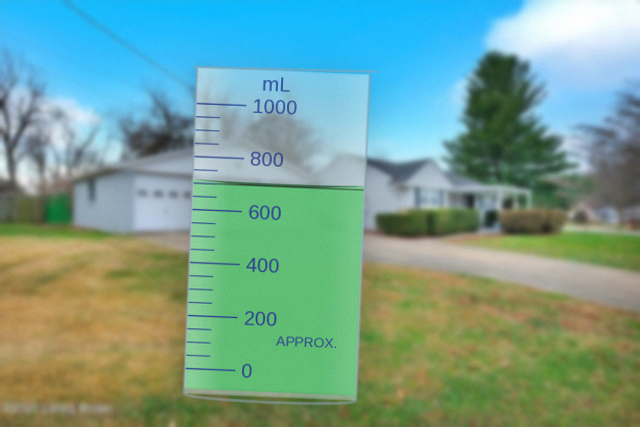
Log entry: 700 mL
